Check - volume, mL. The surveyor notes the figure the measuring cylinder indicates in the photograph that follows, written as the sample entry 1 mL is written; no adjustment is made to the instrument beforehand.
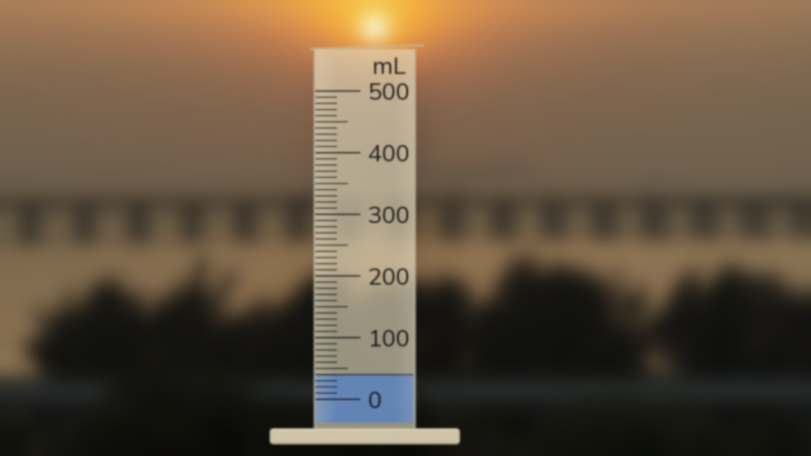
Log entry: 40 mL
